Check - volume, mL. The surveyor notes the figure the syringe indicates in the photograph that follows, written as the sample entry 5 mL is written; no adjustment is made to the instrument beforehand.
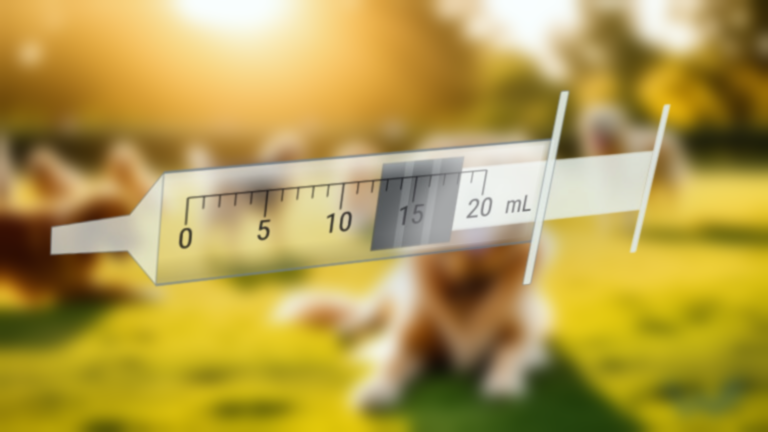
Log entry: 12.5 mL
